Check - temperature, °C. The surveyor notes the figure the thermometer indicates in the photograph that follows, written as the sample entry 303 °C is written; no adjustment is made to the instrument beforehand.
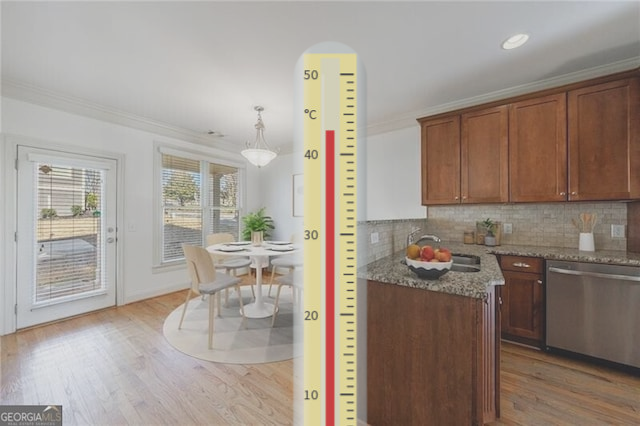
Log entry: 43 °C
